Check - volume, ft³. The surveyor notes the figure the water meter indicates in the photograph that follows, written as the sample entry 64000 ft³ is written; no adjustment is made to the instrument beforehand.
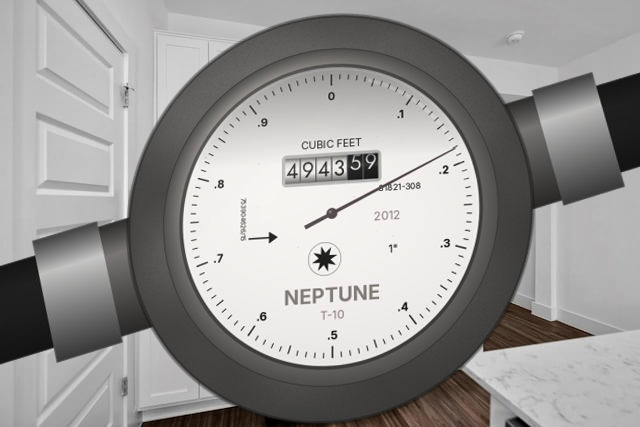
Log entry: 494359.18 ft³
